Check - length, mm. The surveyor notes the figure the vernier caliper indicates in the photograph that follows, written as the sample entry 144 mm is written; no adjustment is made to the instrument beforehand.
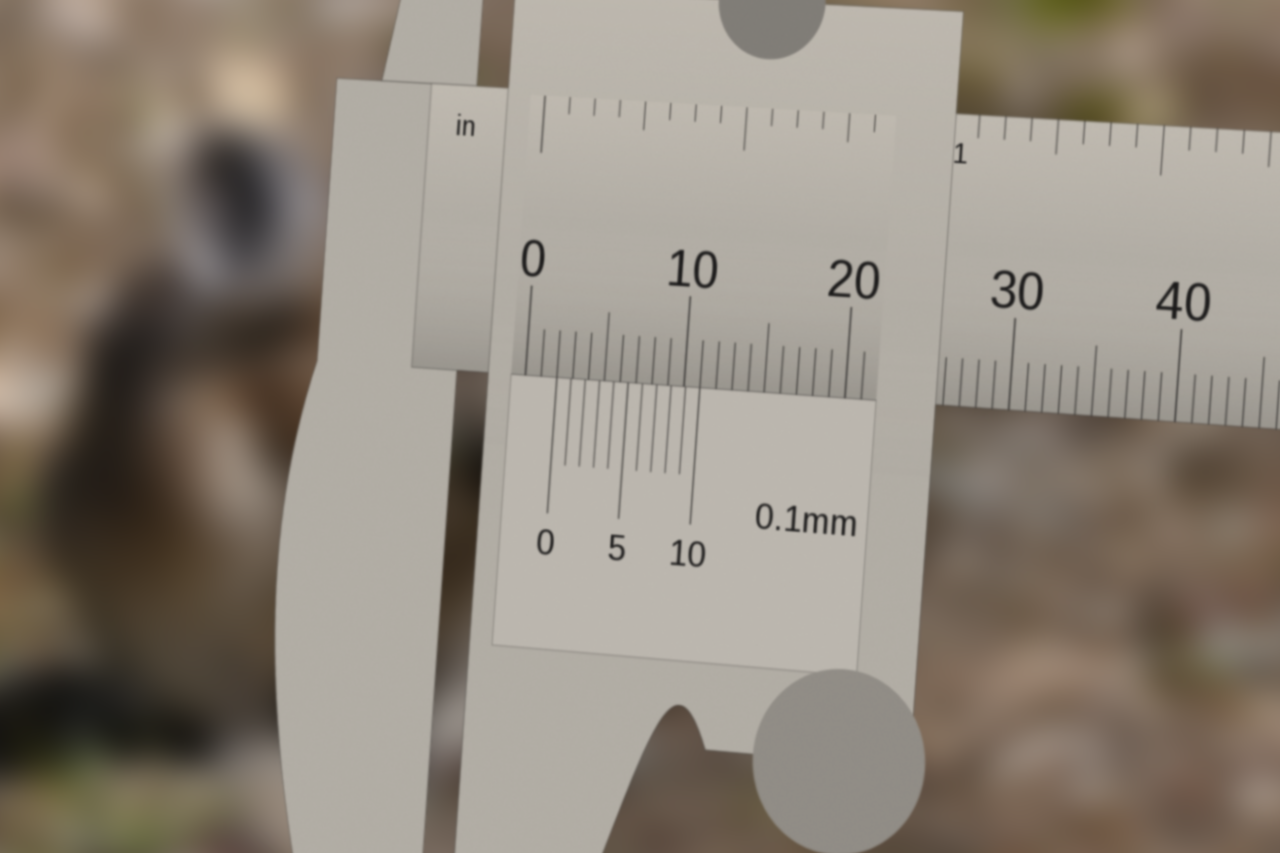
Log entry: 2.0 mm
